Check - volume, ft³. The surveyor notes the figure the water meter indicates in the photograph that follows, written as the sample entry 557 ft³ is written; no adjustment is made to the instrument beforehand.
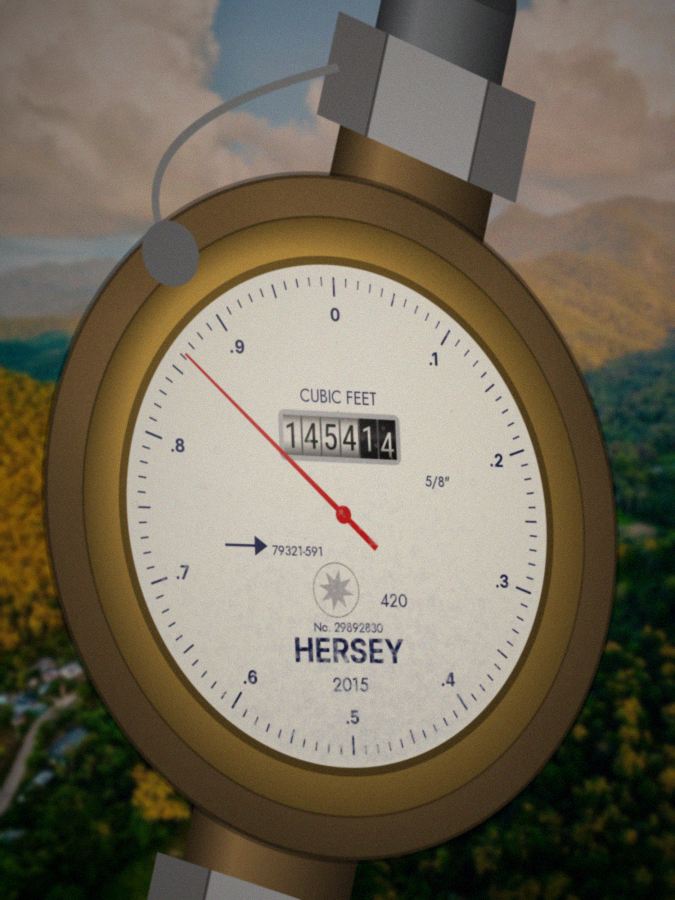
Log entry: 145413.86 ft³
